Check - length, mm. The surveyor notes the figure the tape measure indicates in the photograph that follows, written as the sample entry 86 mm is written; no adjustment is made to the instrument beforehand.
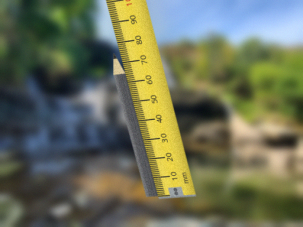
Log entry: 75 mm
